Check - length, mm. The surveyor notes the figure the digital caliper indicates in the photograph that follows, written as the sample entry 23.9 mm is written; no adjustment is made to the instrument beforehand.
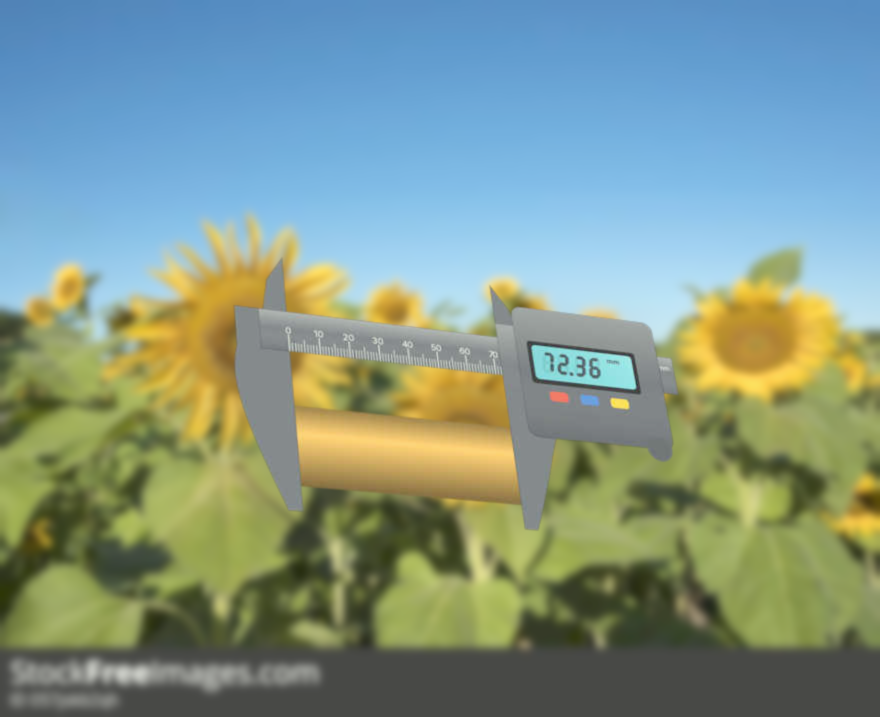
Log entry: 72.36 mm
